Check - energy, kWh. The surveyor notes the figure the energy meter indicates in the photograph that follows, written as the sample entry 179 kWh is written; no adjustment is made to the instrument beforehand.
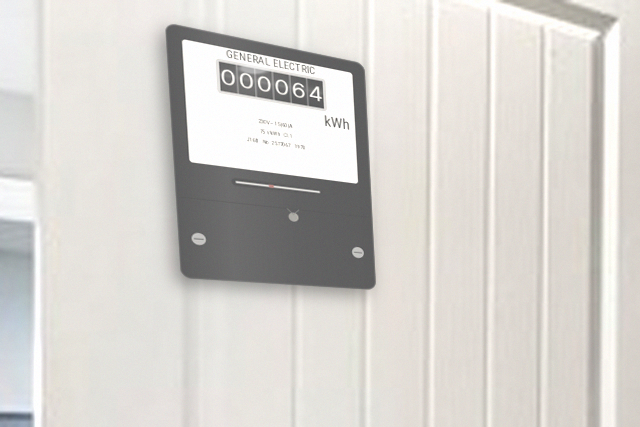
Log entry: 64 kWh
